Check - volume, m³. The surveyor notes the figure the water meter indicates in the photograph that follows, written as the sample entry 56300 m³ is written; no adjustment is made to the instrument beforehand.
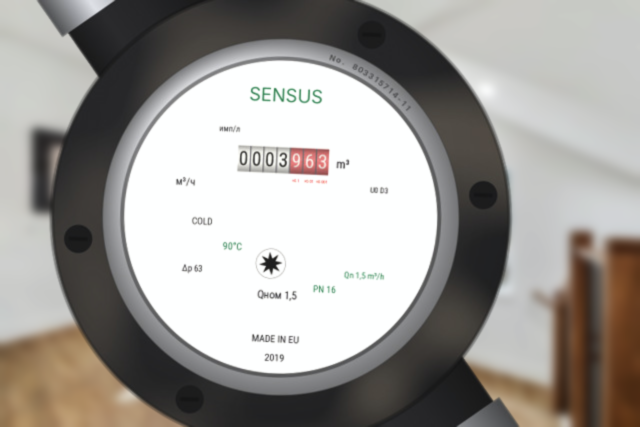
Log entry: 3.963 m³
